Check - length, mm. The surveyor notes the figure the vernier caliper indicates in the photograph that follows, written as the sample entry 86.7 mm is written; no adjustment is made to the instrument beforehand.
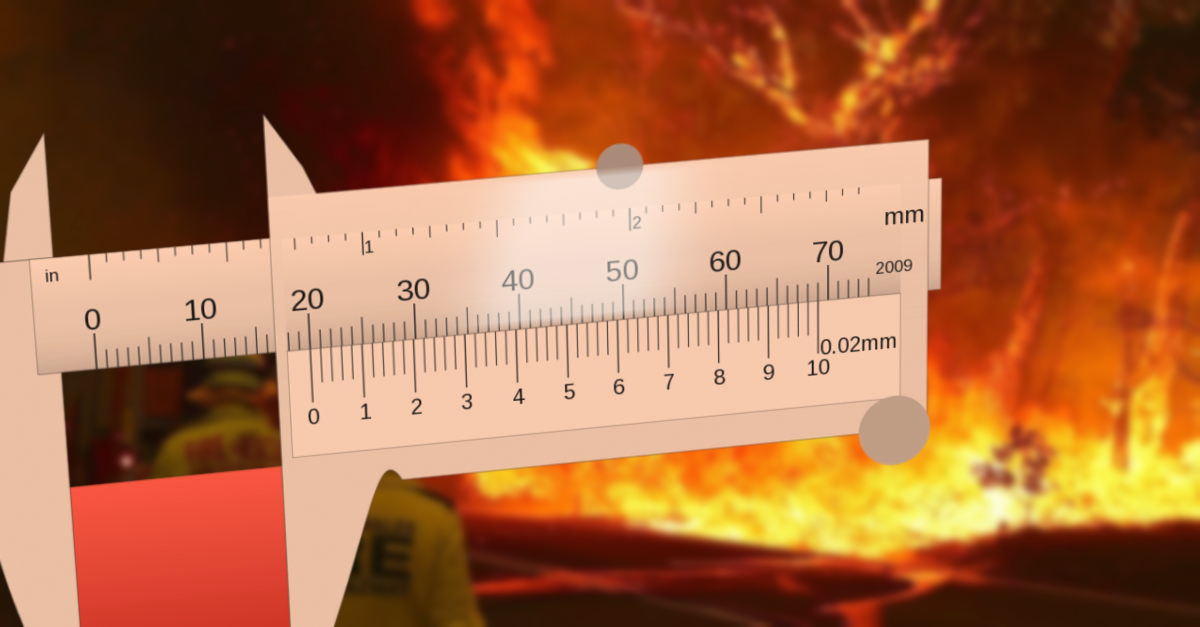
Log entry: 20.0 mm
